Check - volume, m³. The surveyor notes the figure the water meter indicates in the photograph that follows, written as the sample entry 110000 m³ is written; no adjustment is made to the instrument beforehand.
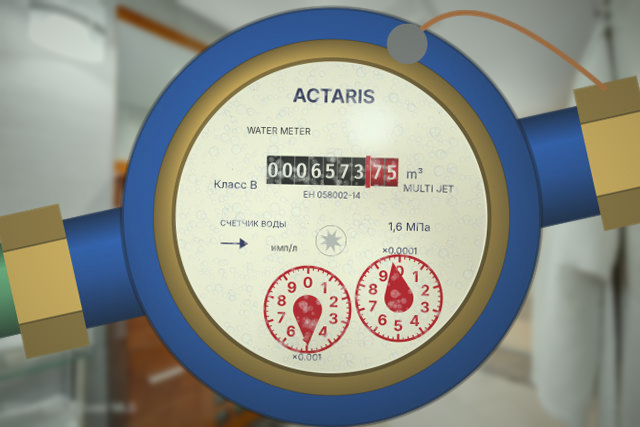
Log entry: 6573.7549 m³
